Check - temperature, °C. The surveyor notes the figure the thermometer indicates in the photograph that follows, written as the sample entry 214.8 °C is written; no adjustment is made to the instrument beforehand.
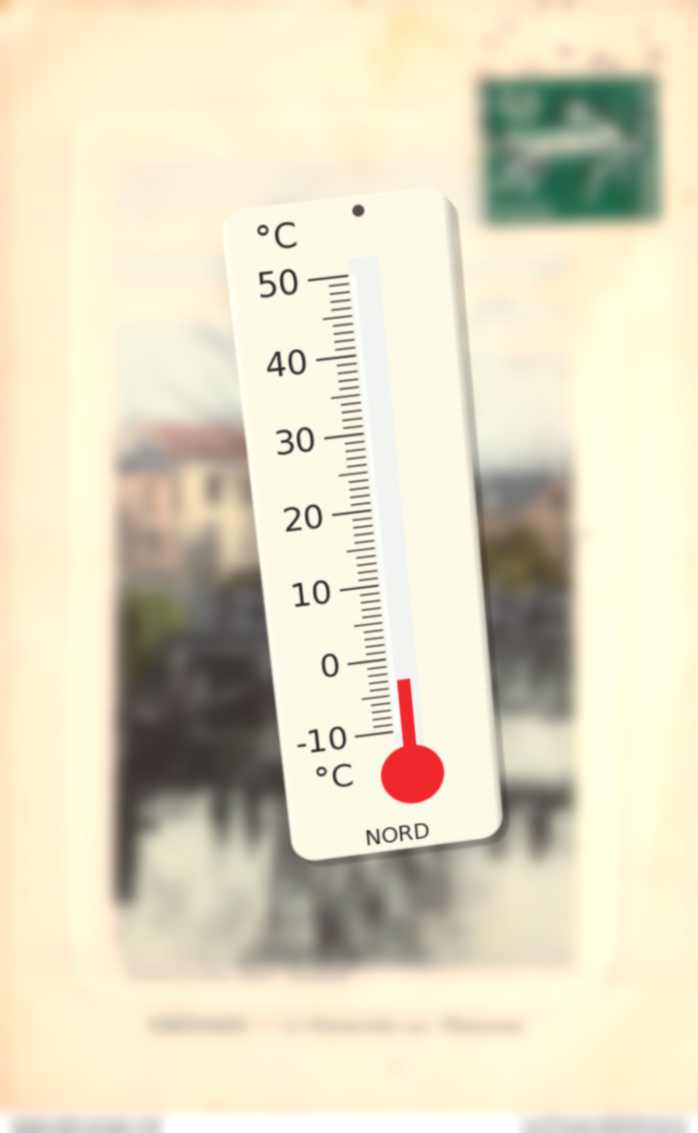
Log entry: -3 °C
